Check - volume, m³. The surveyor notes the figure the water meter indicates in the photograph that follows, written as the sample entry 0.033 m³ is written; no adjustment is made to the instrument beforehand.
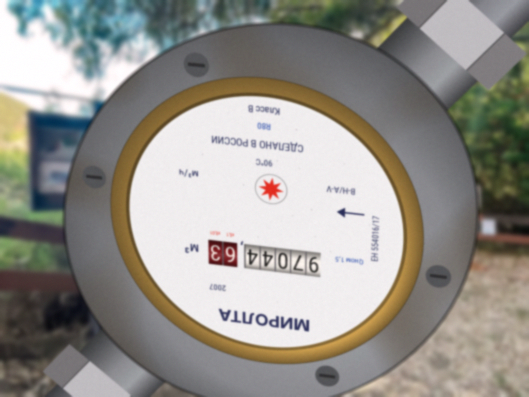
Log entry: 97044.63 m³
